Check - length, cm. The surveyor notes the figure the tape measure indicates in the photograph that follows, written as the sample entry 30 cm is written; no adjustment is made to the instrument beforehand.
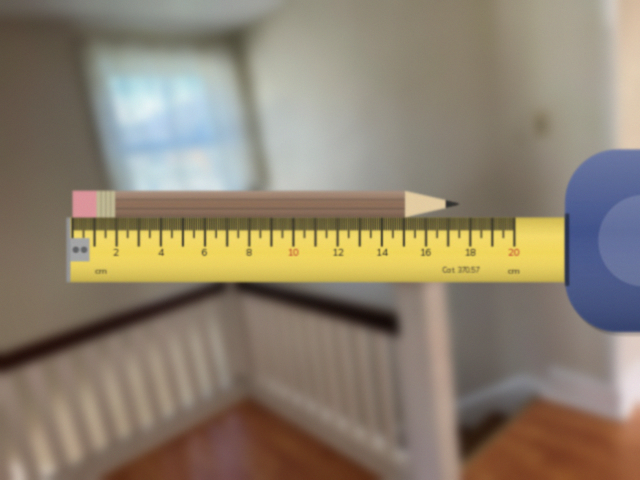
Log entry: 17.5 cm
